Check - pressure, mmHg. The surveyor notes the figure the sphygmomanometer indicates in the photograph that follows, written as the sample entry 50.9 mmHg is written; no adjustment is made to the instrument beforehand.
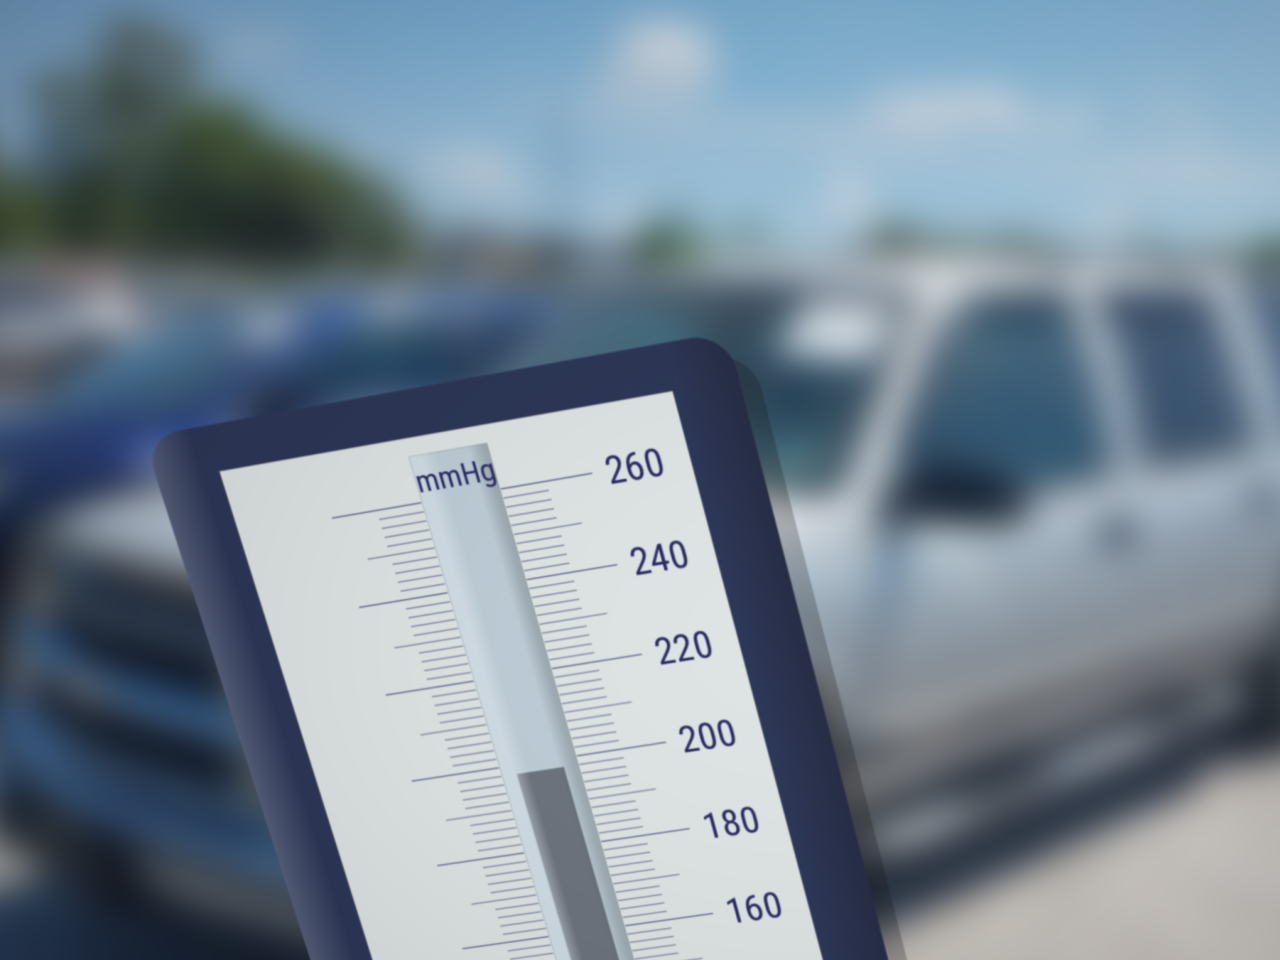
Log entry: 198 mmHg
